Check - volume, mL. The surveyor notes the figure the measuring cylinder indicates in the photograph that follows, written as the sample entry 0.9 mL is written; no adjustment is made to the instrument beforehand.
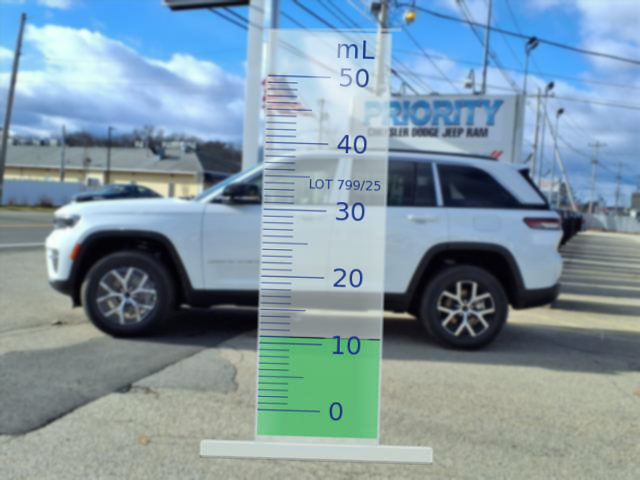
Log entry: 11 mL
